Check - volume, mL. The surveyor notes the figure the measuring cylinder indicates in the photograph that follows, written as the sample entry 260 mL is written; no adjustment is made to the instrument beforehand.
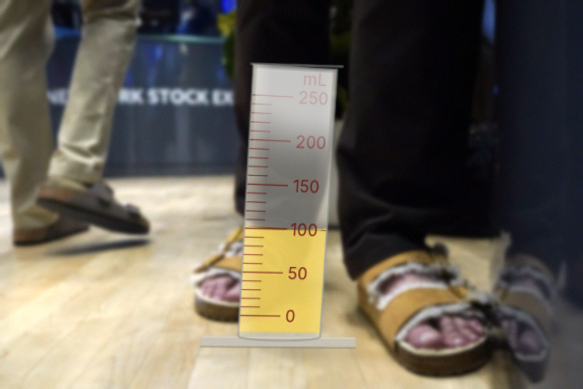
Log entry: 100 mL
